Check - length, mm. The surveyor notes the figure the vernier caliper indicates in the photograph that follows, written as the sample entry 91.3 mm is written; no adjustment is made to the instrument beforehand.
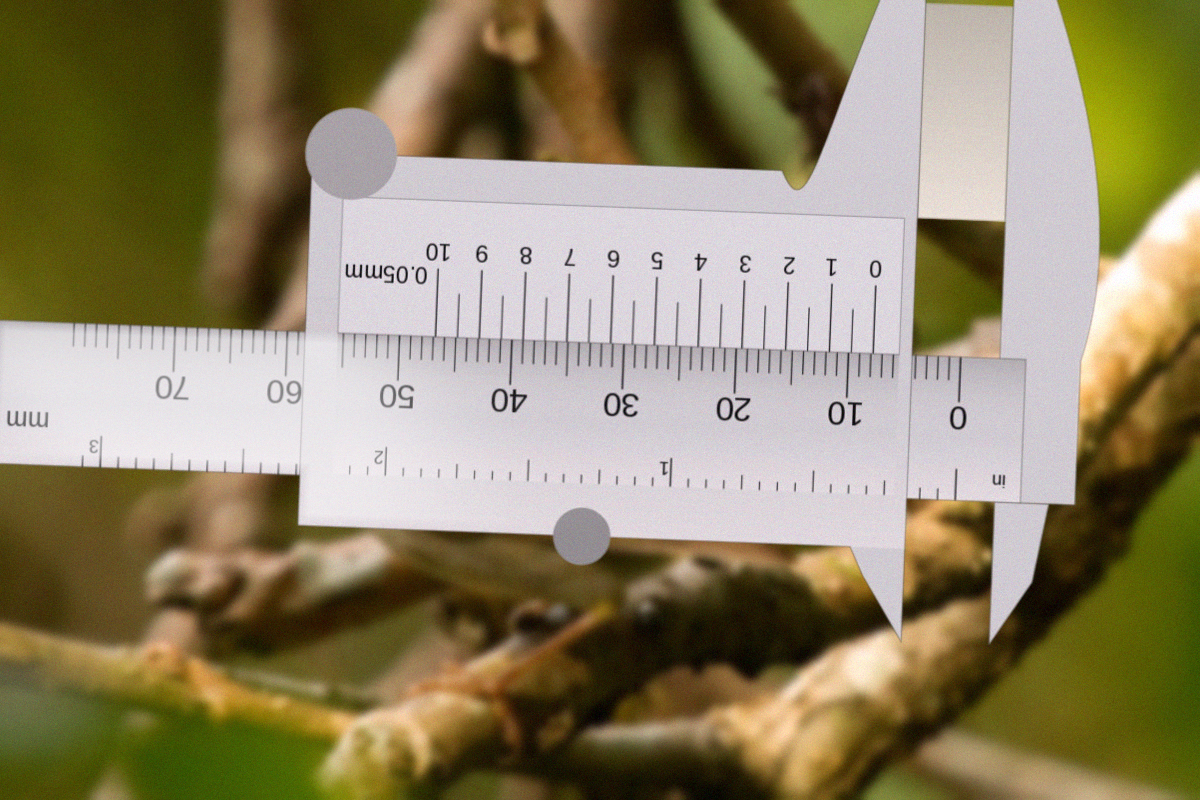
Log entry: 7.8 mm
